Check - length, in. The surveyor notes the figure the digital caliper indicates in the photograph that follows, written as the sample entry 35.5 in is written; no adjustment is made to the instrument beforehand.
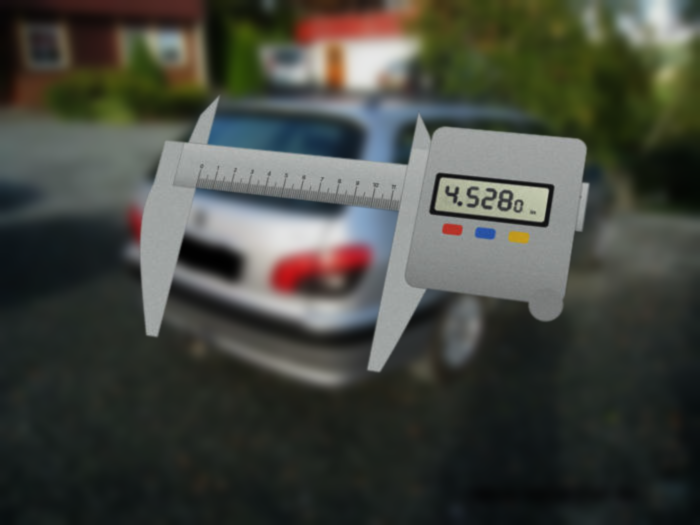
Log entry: 4.5280 in
